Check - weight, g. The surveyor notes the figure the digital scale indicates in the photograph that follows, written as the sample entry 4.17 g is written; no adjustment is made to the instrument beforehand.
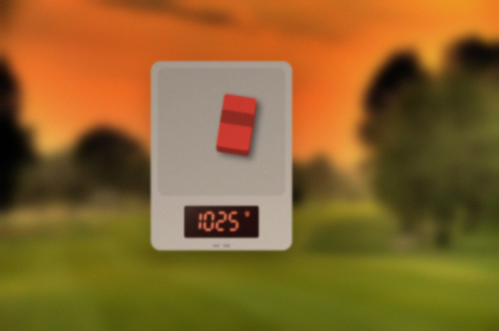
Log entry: 1025 g
